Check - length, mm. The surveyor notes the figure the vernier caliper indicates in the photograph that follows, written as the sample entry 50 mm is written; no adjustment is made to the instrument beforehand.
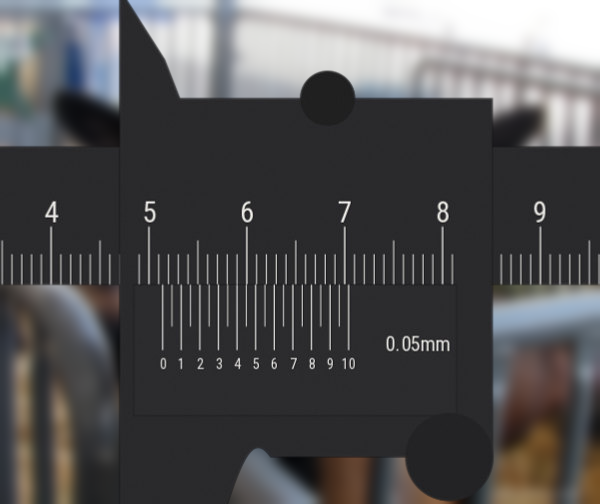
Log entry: 51.4 mm
